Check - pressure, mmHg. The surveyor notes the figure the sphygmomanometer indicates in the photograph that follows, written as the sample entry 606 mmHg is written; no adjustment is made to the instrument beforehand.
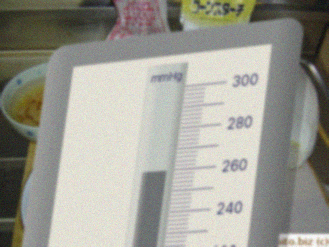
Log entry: 260 mmHg
